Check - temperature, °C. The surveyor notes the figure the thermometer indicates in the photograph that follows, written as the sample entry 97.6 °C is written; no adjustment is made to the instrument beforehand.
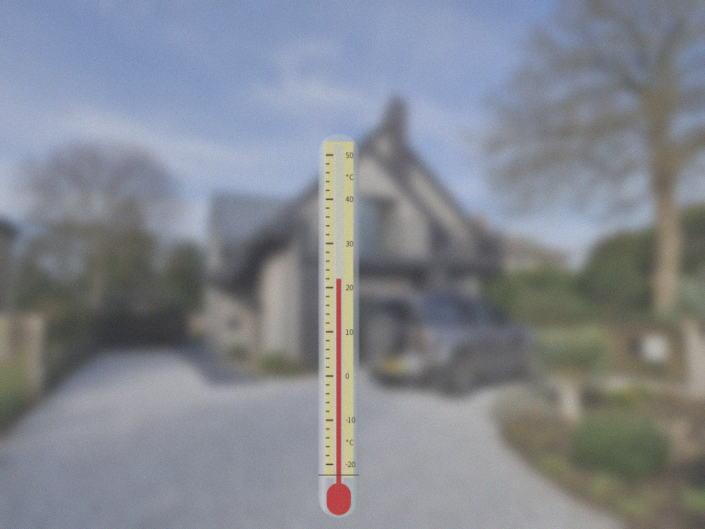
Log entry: 22 °C
